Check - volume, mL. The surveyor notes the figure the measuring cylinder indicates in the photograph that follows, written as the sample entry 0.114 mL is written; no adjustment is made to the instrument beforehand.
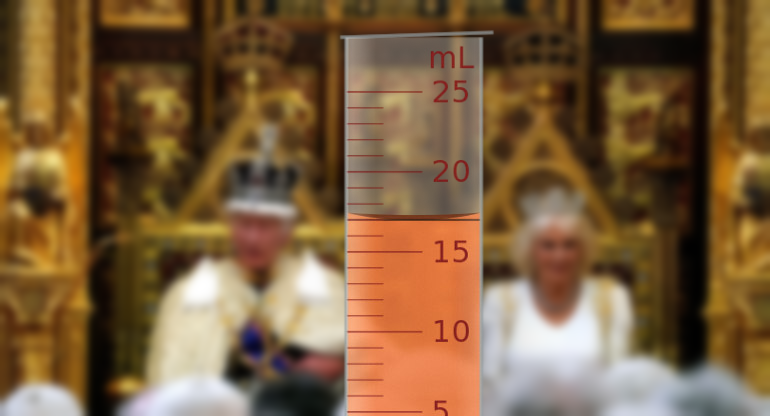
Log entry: 17 mL
